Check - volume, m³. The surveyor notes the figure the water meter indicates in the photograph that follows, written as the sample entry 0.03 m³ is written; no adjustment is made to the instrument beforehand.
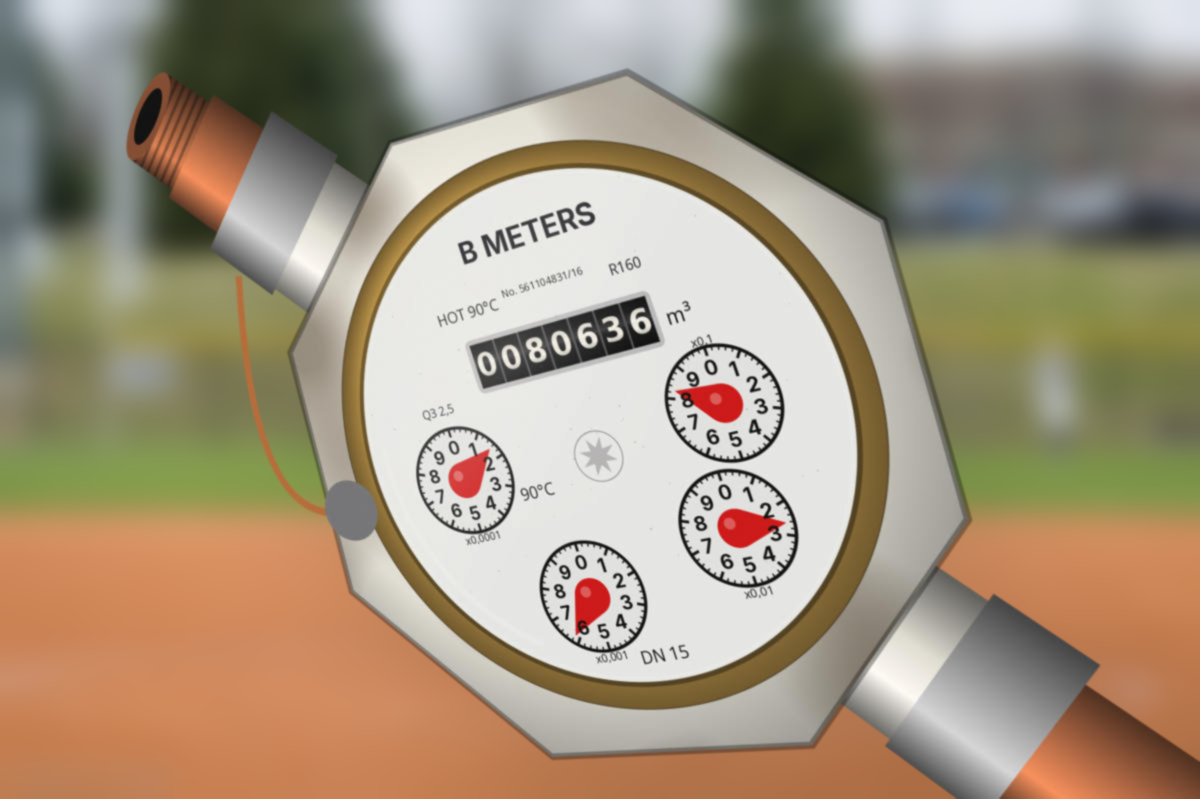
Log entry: 80636.8261 m³
